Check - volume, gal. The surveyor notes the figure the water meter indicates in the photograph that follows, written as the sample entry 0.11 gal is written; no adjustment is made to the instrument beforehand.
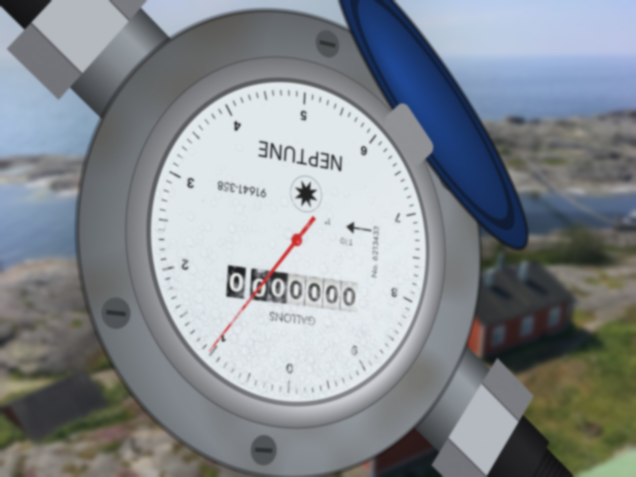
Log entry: 1.0 gal
